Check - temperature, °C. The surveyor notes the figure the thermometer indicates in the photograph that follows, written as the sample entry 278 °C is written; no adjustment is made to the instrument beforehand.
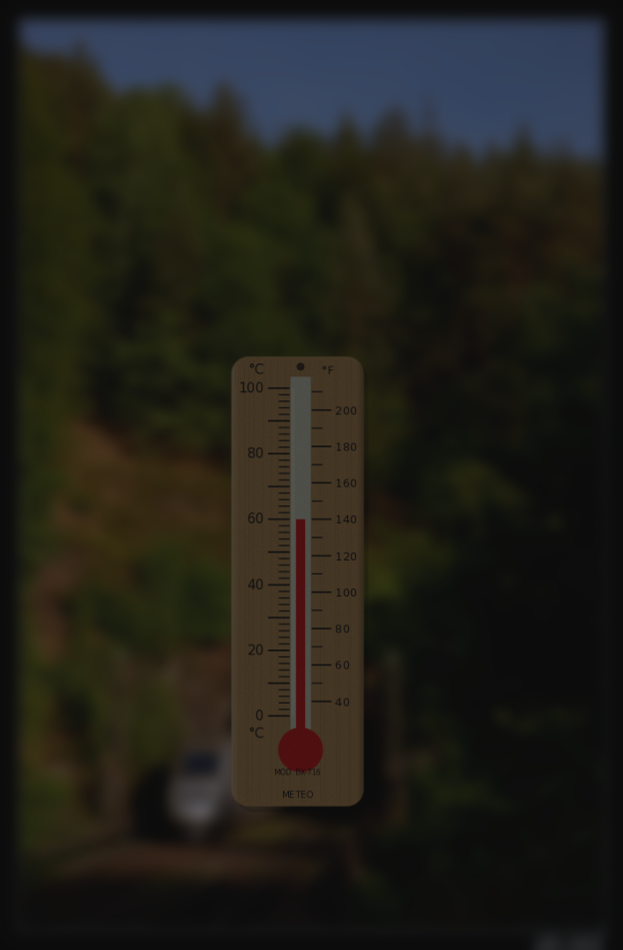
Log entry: 60 °C
